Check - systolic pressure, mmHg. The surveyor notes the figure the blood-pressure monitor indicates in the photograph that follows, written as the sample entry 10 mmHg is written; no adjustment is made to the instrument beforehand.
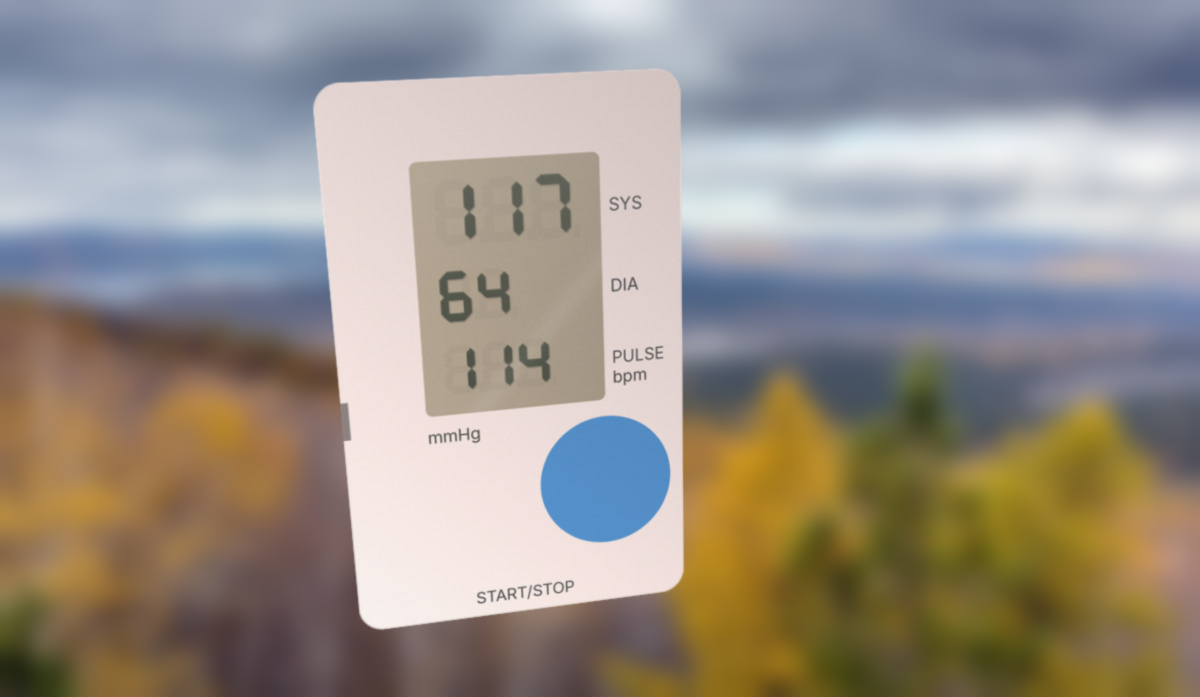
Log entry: 117 mmHg
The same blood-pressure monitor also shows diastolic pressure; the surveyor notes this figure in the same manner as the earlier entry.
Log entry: 64 mmHg
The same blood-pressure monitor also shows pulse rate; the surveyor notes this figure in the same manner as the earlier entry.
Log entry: 114 bpm
